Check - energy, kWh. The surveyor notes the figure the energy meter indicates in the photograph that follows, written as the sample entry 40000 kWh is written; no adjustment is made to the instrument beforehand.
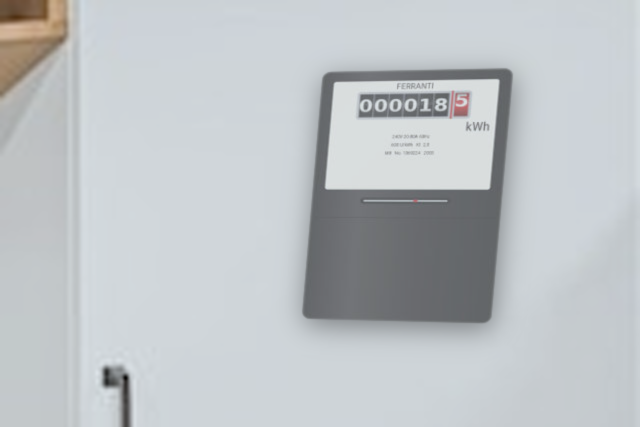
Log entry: 18.5 kWh
